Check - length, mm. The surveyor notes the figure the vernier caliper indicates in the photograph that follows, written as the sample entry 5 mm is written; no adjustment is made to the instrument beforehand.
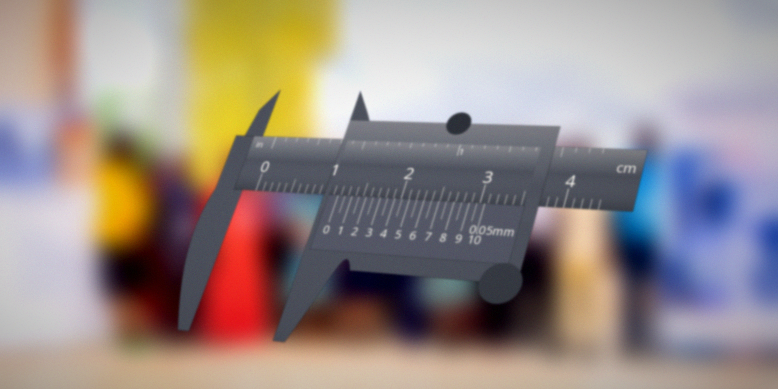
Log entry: 11.6 mm
